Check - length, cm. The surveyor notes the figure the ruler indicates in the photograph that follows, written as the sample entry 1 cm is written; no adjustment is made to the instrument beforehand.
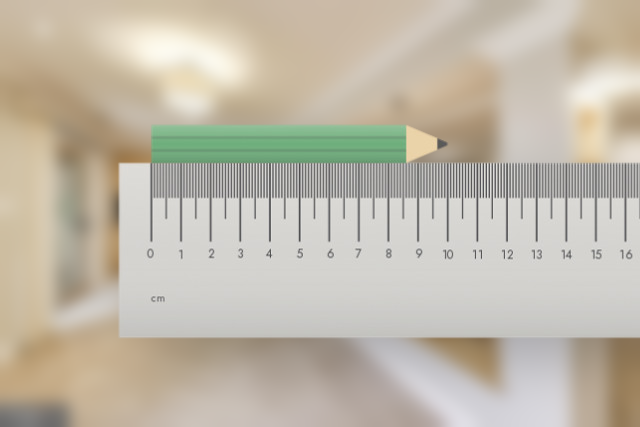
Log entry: 10 cm
